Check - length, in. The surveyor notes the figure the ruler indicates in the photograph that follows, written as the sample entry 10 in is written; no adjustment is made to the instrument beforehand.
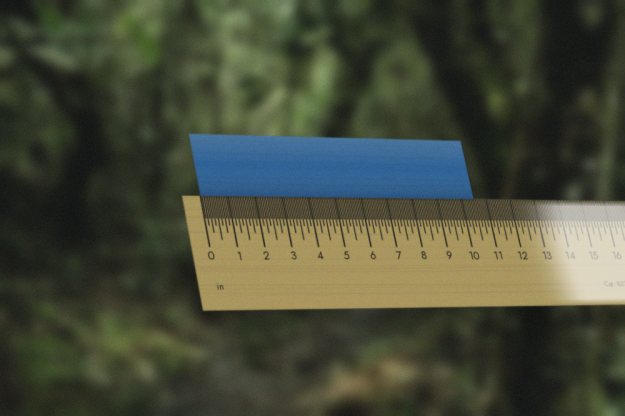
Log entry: 10.5 in
